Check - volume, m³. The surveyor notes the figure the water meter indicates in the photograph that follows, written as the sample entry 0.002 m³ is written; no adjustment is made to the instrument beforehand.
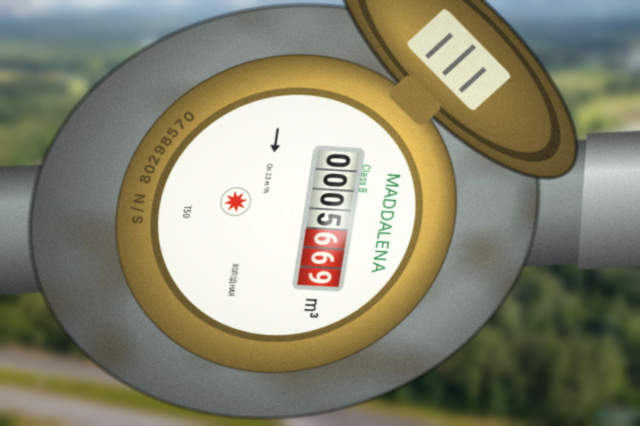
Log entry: 5.669 m³
